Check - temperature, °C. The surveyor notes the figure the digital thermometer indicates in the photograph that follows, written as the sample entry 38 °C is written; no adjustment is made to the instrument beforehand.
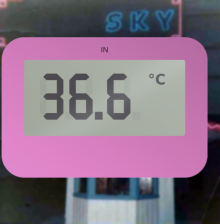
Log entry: 36.6 °C
